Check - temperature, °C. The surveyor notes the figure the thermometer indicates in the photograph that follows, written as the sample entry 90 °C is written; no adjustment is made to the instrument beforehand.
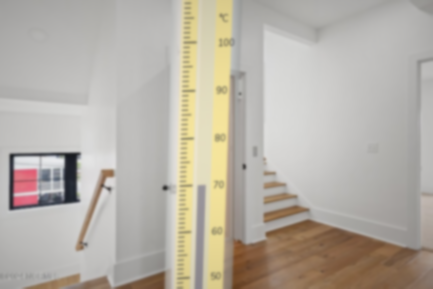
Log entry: 70 °C
